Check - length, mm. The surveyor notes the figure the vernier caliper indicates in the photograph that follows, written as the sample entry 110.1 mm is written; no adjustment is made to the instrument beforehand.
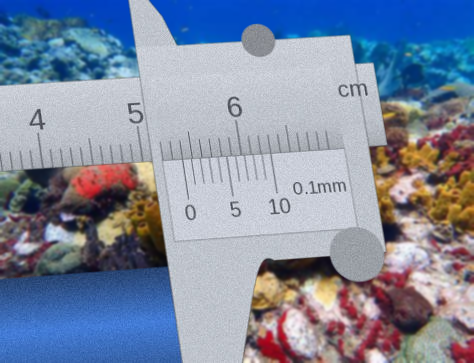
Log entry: 54.0 mm
